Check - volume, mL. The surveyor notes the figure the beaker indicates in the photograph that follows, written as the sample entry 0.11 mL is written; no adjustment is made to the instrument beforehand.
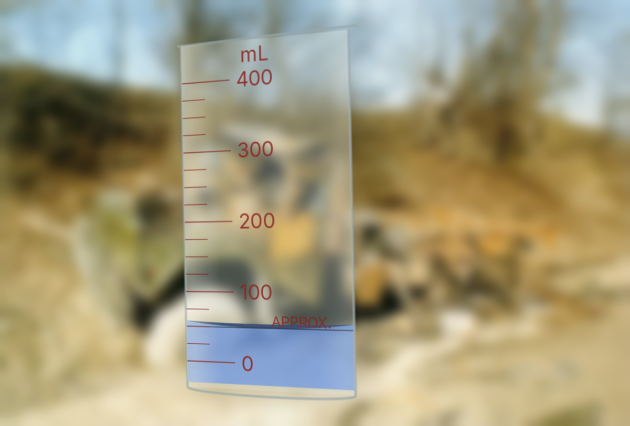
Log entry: 50 mL
